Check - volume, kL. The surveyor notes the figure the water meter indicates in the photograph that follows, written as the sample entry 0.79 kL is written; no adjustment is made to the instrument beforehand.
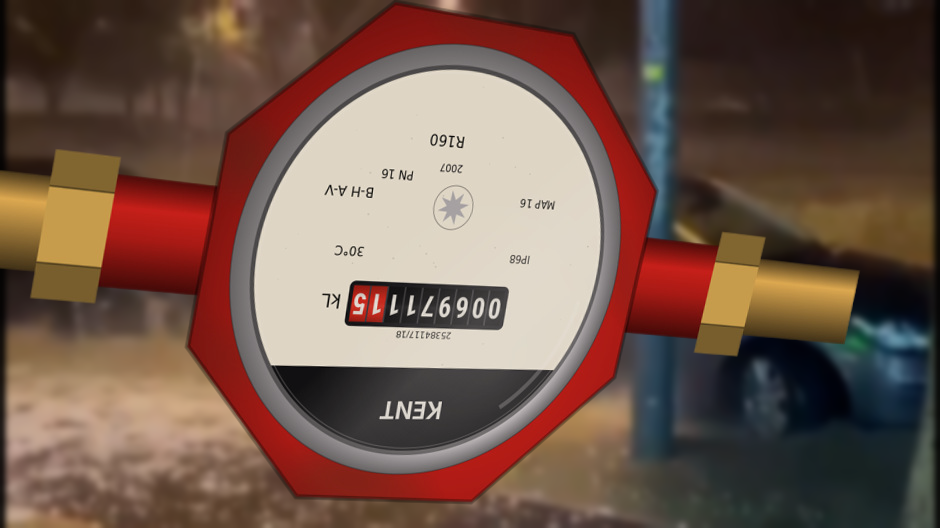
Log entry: 69711.15 kL
